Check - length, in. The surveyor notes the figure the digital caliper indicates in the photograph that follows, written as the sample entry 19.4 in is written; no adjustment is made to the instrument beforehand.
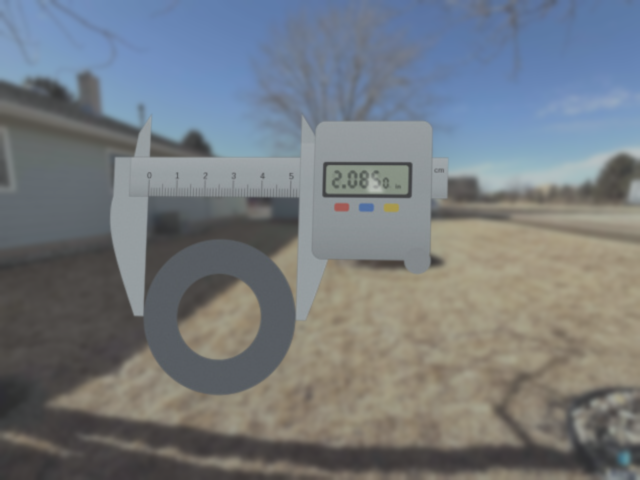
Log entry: 2.0850 in
